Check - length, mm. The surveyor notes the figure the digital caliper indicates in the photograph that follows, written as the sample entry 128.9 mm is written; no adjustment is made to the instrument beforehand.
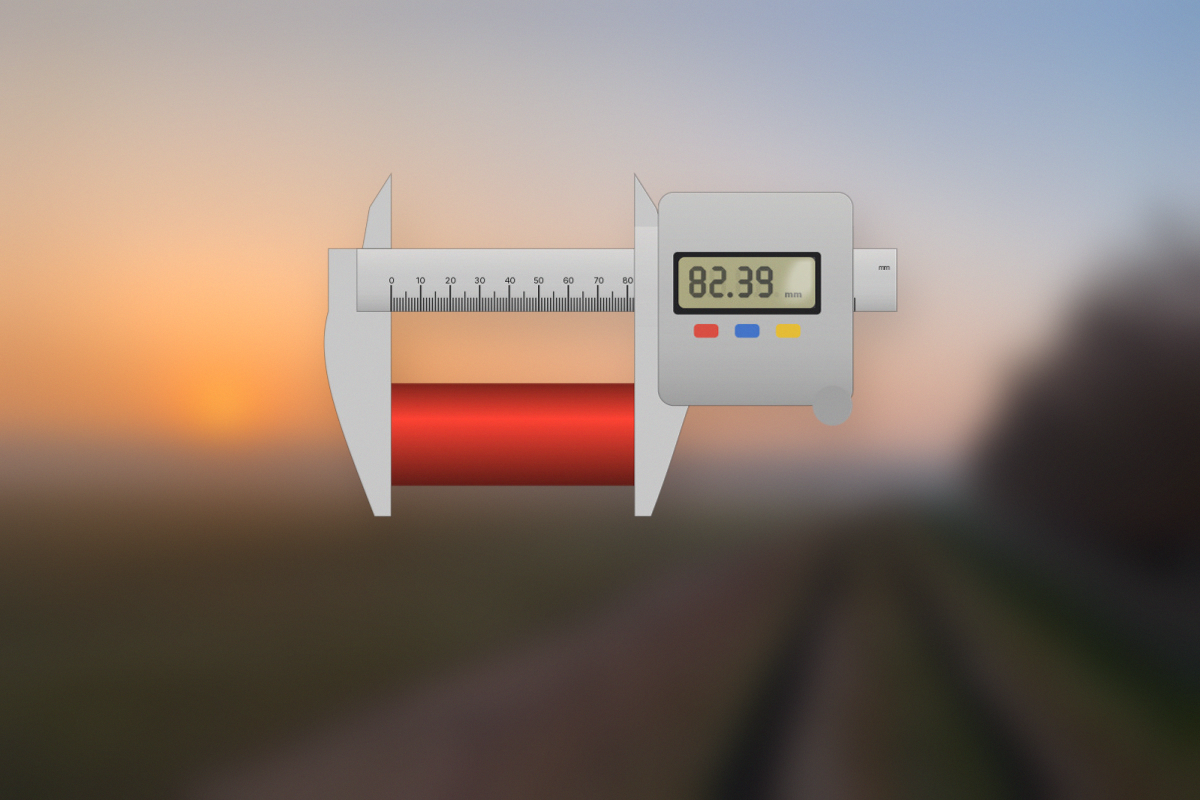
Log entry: 82.39 mm
